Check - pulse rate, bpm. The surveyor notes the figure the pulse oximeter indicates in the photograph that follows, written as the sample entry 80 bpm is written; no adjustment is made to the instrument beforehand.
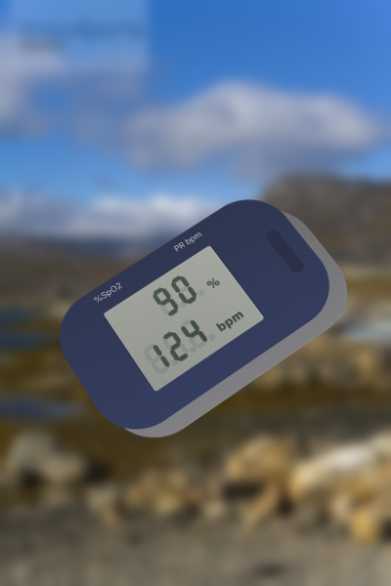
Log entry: 124 bpm
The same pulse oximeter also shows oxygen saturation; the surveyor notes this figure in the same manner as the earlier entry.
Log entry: 90 %
